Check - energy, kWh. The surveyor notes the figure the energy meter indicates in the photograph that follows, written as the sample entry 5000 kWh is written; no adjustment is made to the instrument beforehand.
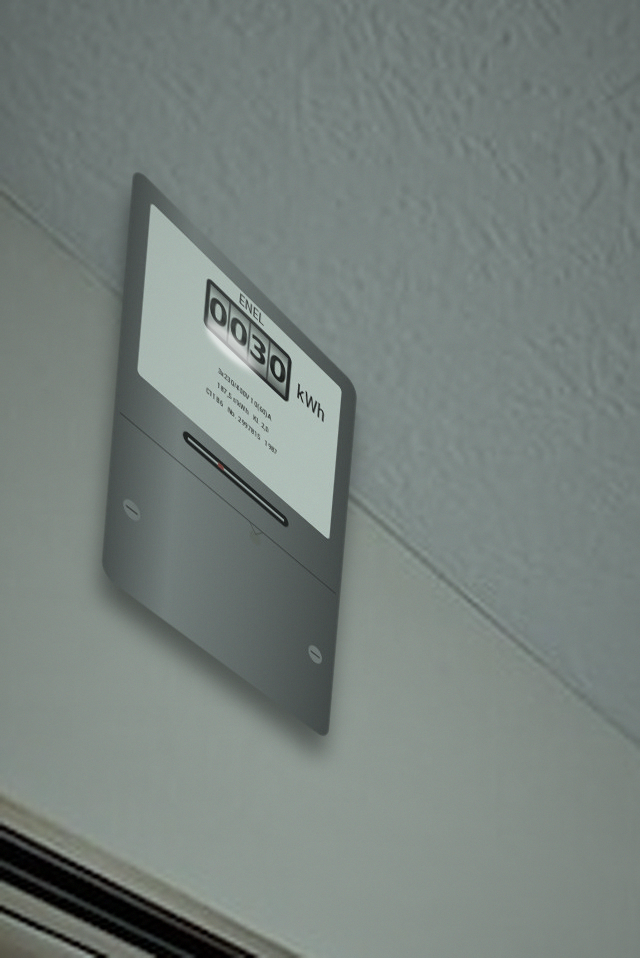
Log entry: 30 kWh
